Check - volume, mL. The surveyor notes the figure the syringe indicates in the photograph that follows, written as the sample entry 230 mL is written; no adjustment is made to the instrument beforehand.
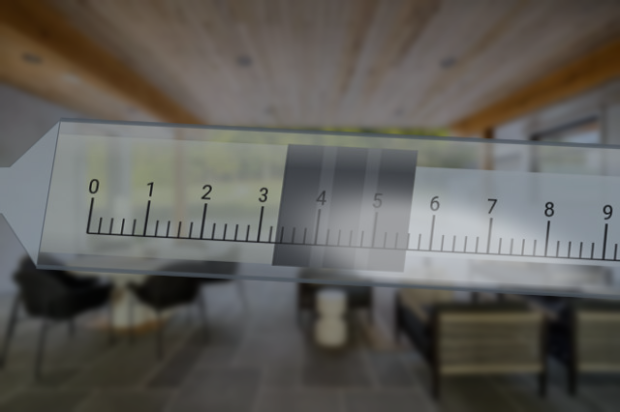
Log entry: 3.3 mL
